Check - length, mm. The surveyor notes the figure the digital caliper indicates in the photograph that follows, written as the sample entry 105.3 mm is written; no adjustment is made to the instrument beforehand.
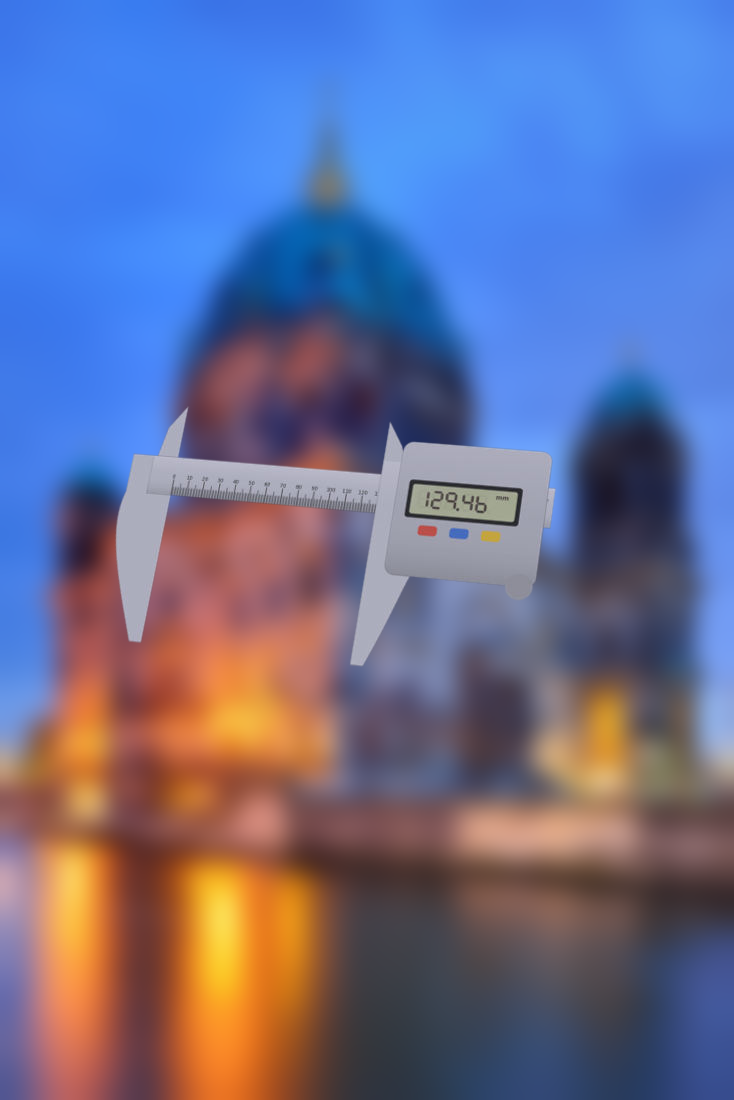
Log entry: 129.46 mm
